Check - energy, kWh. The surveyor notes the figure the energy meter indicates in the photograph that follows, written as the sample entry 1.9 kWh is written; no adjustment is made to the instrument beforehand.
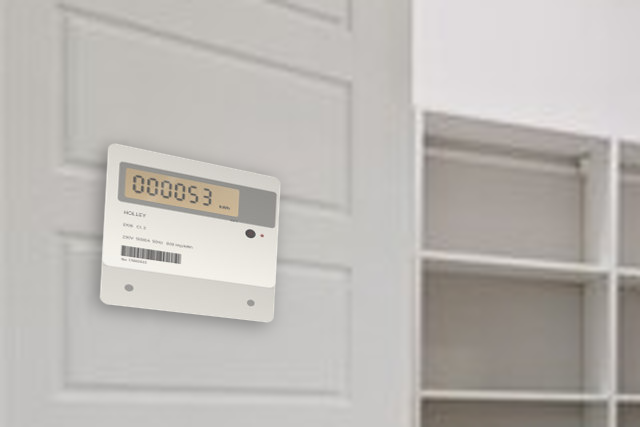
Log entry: 53 kWh
